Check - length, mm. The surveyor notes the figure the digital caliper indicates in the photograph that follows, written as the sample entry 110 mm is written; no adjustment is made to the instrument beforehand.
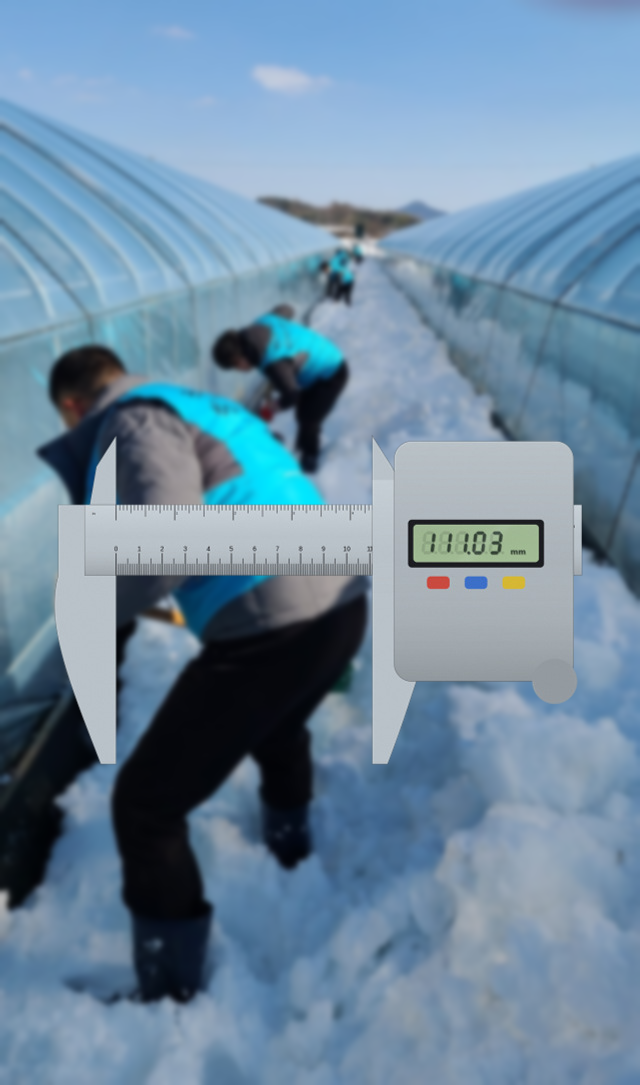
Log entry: 111.03 mm
